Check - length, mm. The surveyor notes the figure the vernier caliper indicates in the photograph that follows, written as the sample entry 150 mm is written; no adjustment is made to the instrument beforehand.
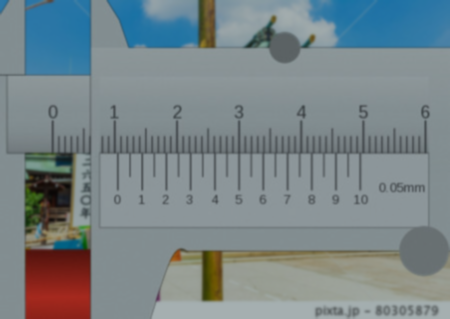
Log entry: 10.5 mm
